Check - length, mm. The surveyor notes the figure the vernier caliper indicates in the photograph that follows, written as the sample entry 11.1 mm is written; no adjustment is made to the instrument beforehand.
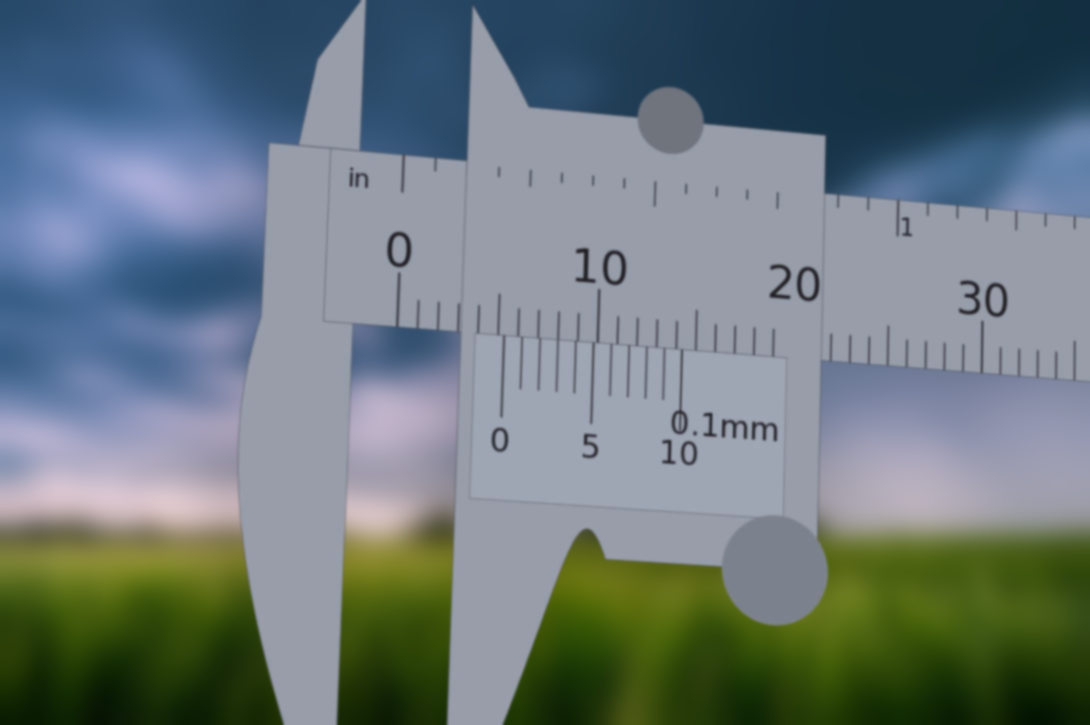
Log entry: 5.3 mm
